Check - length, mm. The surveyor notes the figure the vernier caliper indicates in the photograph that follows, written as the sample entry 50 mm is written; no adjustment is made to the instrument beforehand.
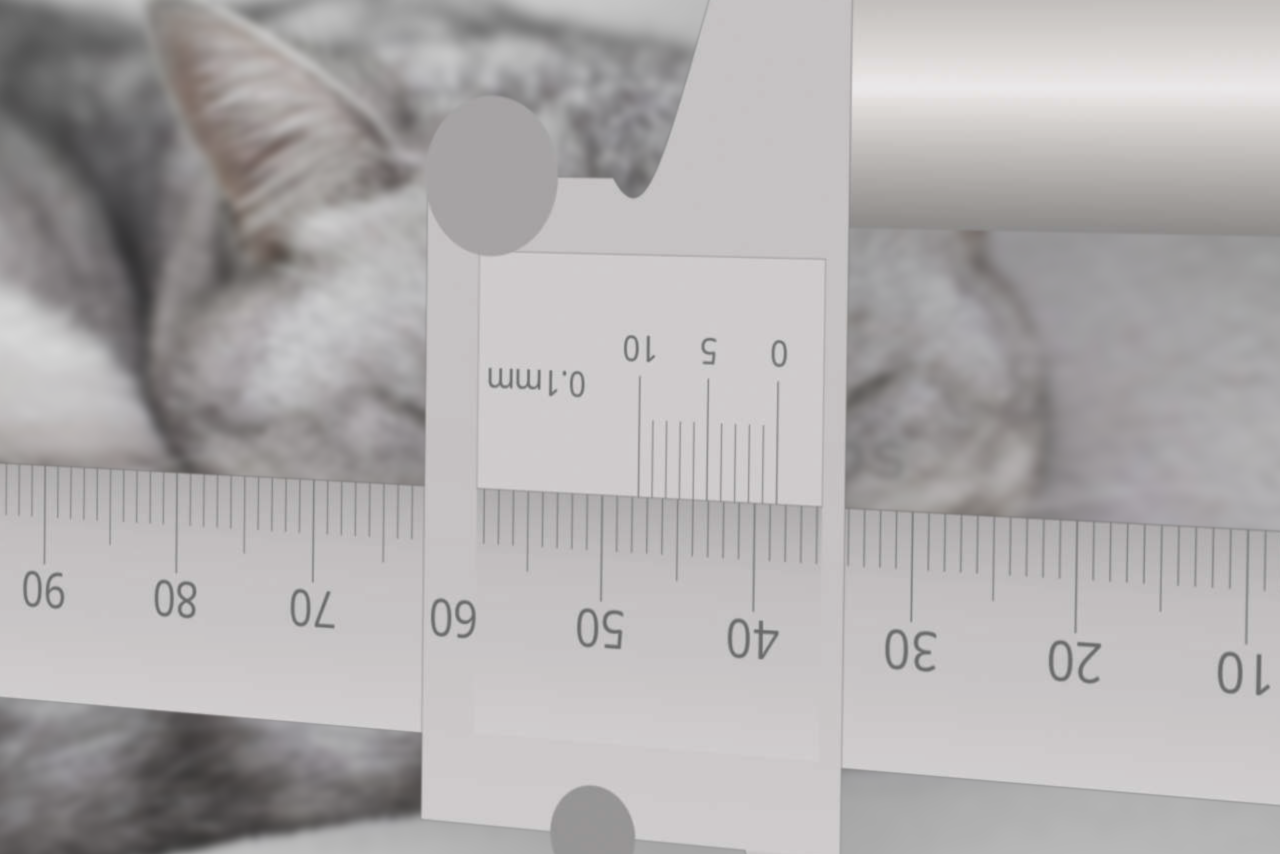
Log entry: 38.6 mm
